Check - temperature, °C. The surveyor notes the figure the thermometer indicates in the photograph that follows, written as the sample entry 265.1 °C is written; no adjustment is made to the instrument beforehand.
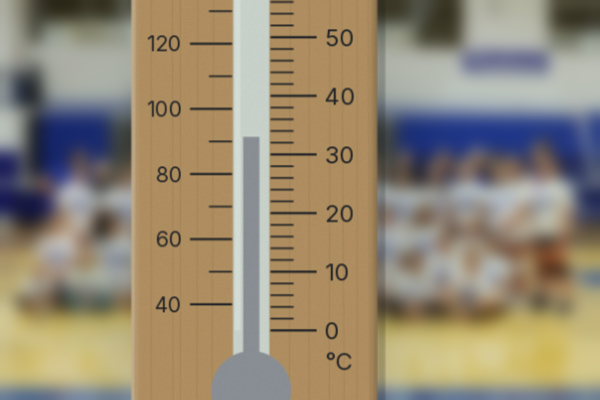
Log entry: 33 °C
